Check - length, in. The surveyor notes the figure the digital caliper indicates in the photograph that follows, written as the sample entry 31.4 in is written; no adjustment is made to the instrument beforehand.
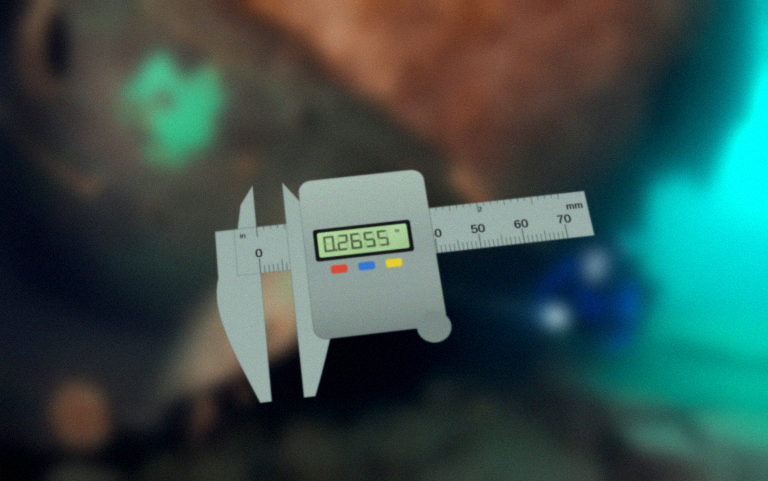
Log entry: 0.2655 in
